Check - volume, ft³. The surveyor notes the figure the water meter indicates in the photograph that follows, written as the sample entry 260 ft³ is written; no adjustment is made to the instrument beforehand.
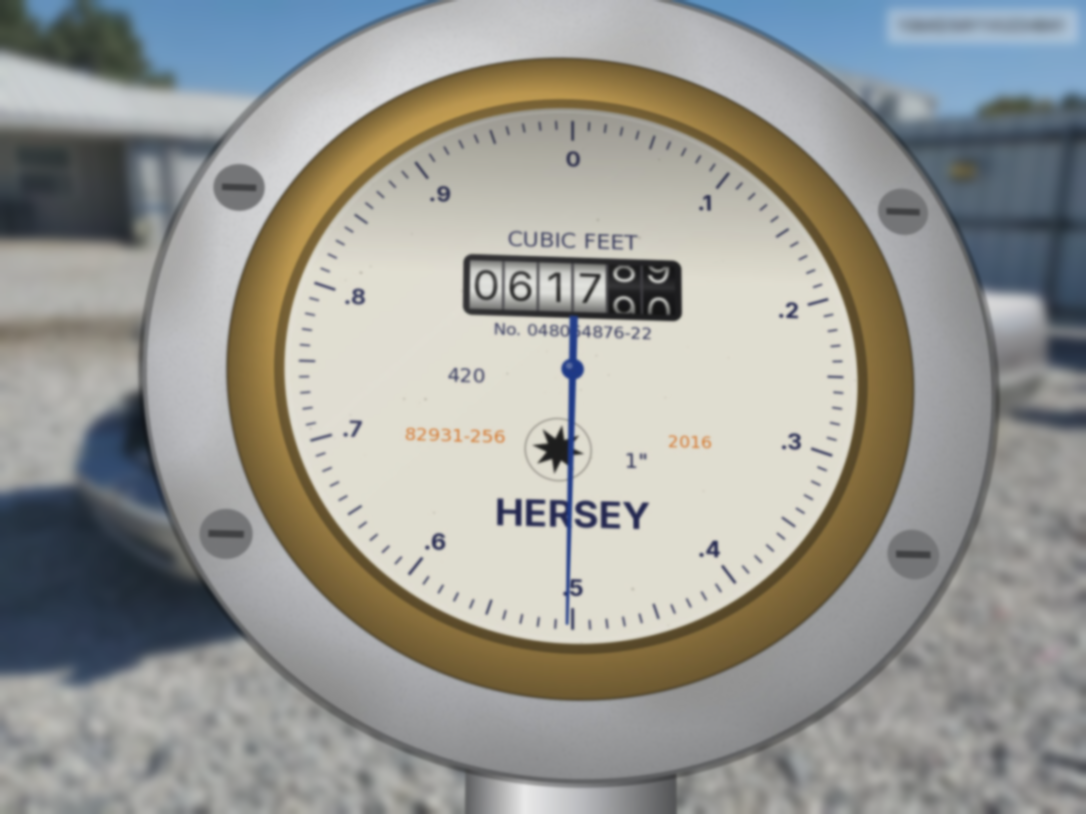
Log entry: 61789.50 ft³
